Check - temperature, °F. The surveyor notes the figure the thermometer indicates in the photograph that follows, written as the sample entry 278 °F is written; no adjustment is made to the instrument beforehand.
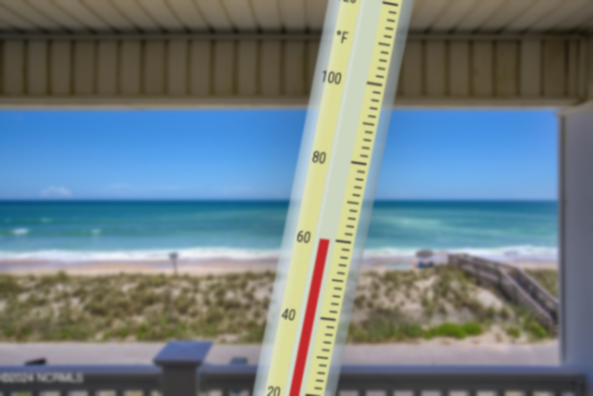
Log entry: 60 °F
